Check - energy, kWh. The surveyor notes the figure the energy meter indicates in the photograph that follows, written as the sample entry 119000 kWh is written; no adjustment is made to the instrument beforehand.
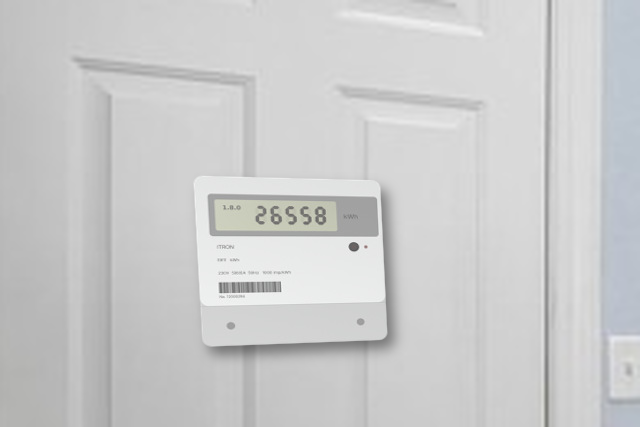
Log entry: 26558 kWh
